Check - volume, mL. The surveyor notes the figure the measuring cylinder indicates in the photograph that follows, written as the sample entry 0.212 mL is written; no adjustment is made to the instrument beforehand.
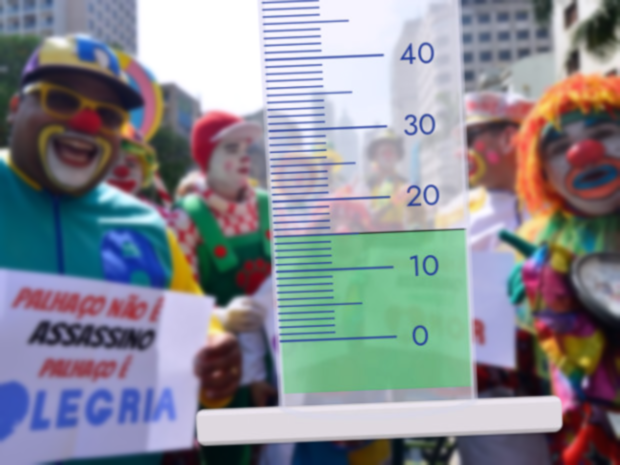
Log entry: 15 mL
